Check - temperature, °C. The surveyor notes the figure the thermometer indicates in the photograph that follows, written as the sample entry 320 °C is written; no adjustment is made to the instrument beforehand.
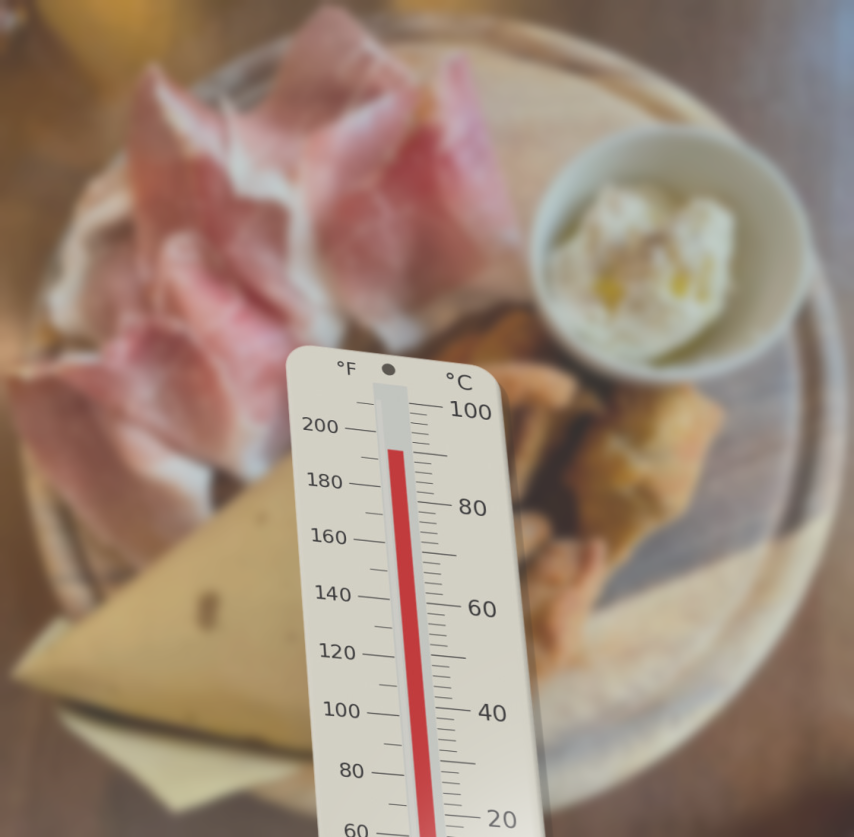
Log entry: 90 °C
